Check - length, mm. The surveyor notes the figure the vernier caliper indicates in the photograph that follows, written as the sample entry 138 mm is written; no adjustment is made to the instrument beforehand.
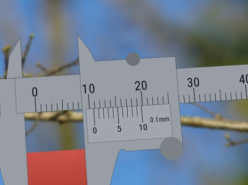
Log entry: 10.8 mm
